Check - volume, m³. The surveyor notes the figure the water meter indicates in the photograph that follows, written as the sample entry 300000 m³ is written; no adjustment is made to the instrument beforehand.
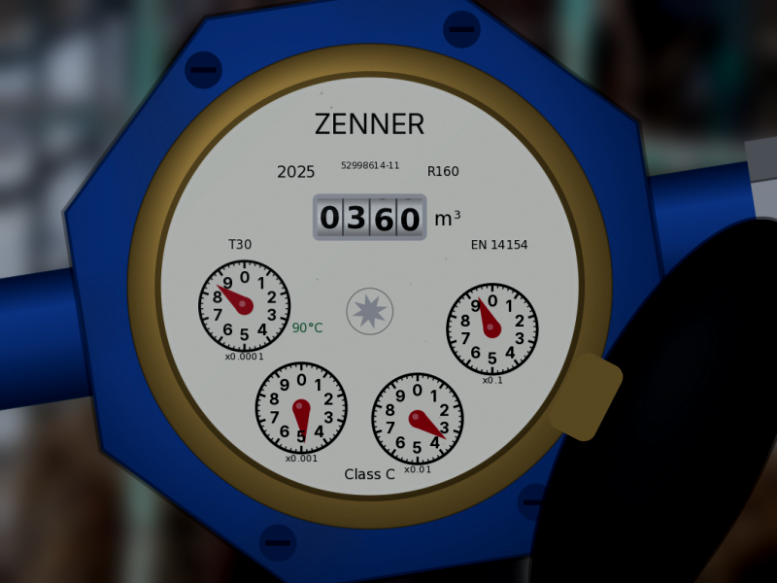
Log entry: 359.9348 m³
